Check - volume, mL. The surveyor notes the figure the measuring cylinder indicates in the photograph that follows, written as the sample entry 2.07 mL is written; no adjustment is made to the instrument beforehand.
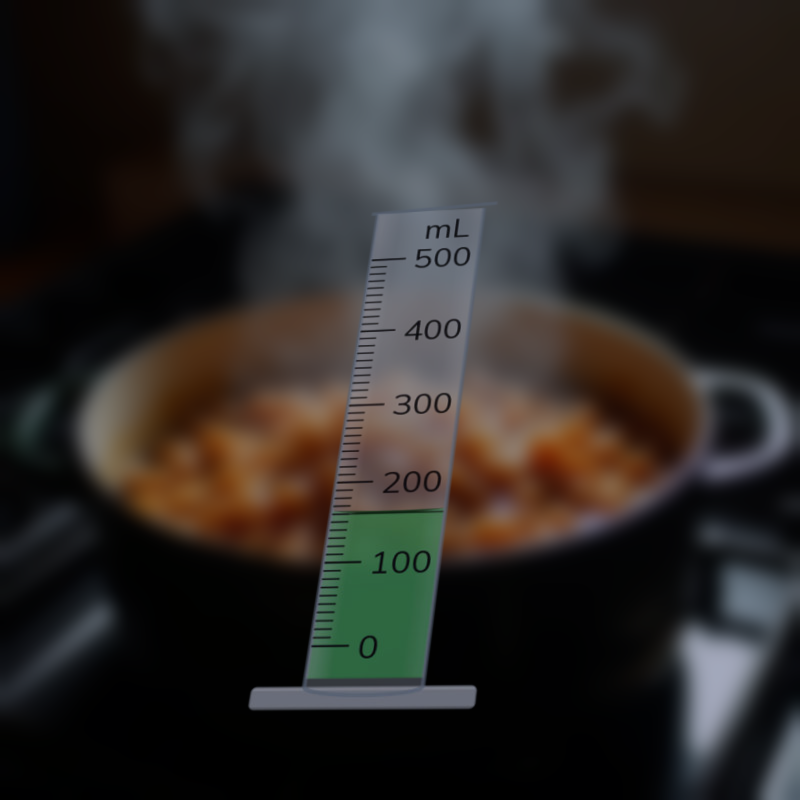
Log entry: 160 mL
